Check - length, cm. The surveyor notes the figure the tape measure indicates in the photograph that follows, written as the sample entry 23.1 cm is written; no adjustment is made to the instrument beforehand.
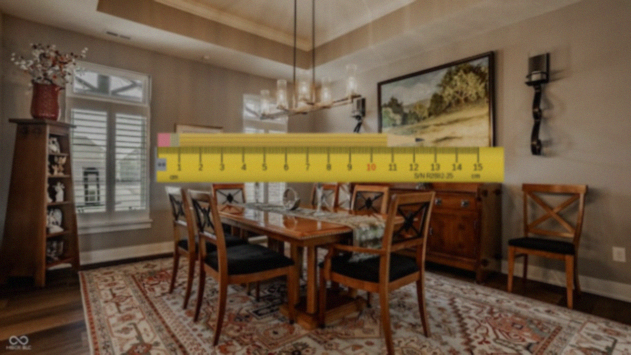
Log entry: 12.5 cm
